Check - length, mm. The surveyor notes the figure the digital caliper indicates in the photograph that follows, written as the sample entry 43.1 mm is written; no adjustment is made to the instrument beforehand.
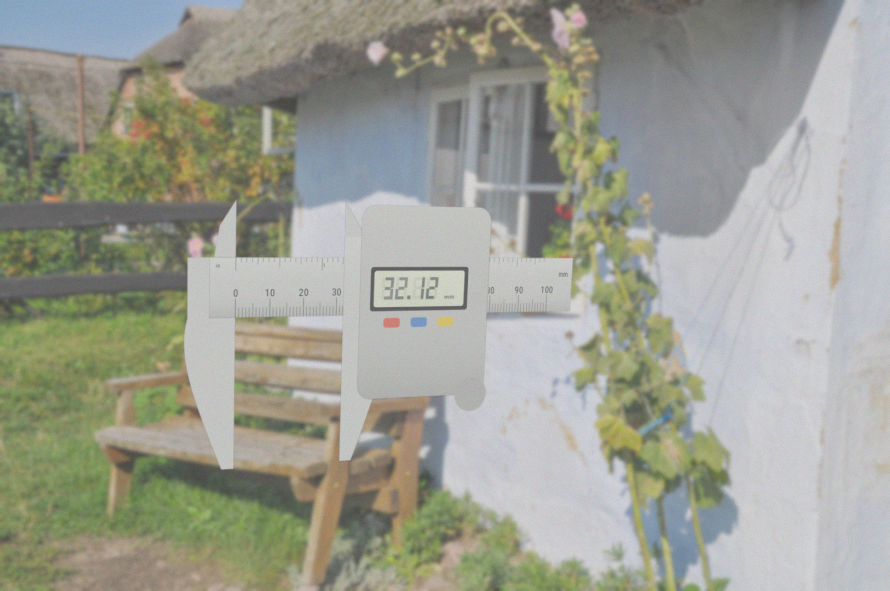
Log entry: 32.12 mm
